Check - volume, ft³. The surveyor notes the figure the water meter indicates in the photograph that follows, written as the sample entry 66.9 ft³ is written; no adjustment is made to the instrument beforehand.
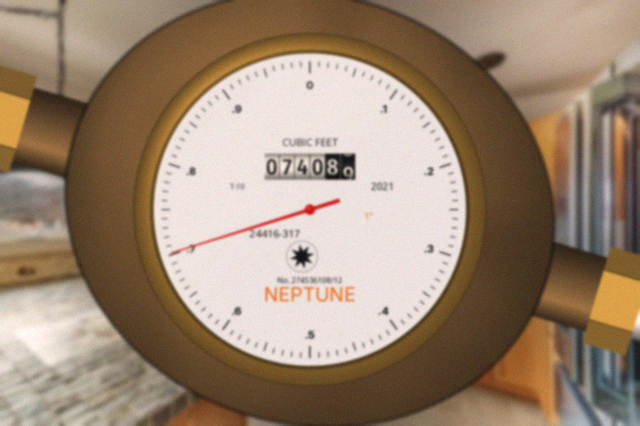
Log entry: 74088.70 ft³
